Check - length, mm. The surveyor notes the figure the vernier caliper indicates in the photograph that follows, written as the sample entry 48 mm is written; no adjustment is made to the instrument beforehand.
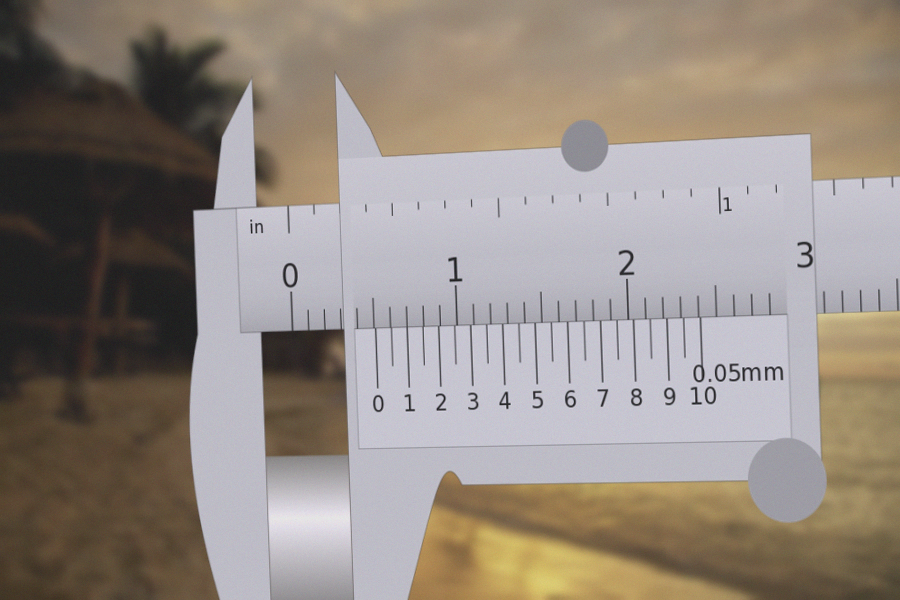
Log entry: 5.1 mm
